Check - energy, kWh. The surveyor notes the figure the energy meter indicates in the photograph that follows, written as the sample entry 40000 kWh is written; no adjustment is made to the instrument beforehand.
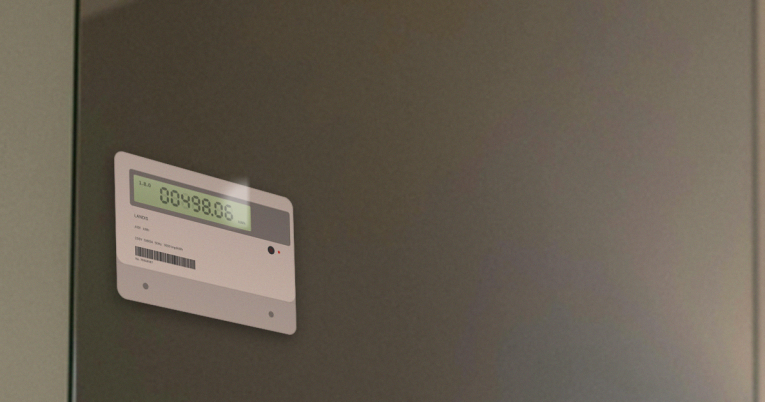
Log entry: 498.06 kWh
